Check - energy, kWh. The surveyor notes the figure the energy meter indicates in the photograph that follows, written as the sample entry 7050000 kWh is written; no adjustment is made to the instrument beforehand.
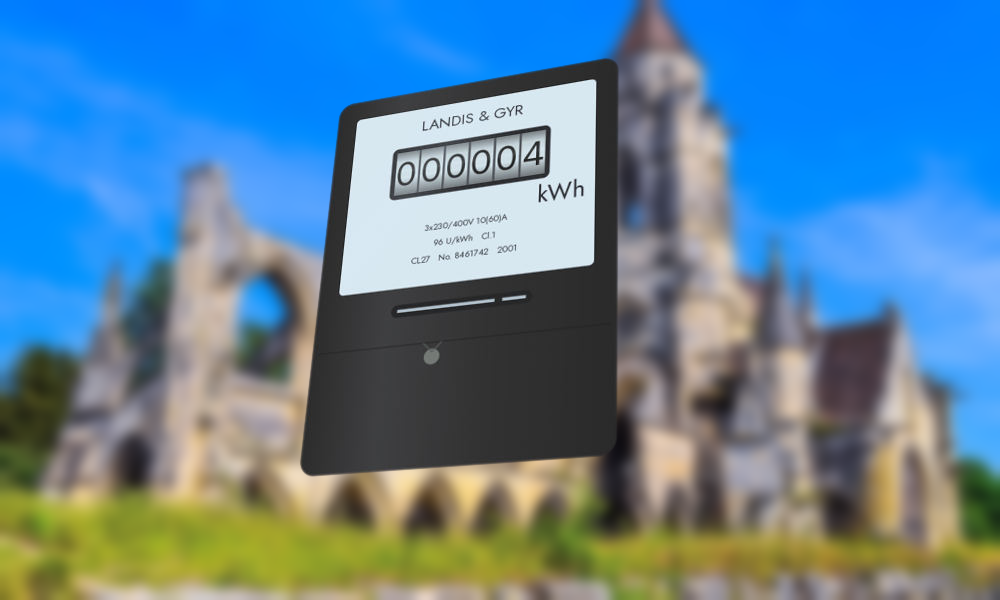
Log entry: 4 kWh
